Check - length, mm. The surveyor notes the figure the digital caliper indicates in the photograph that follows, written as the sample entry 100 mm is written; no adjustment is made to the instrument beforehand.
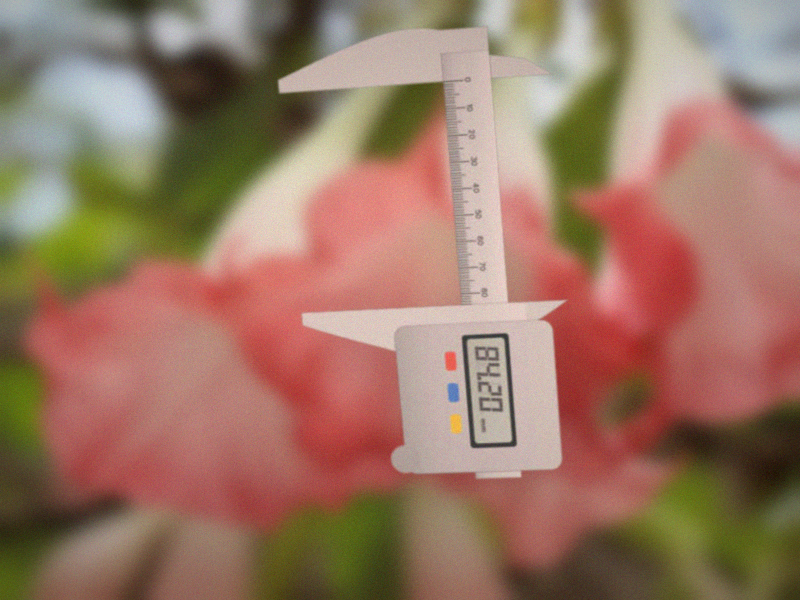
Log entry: 84.20 mm
